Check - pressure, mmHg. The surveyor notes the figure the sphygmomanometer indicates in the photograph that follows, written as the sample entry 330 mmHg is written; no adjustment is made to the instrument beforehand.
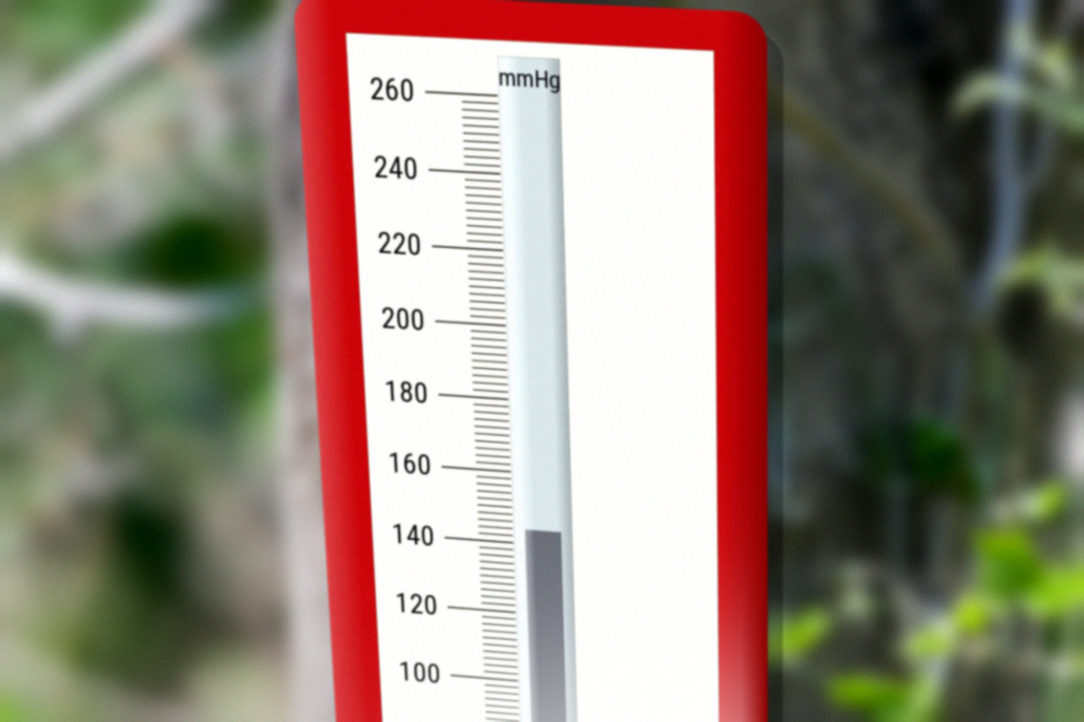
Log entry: 144 mmHg
